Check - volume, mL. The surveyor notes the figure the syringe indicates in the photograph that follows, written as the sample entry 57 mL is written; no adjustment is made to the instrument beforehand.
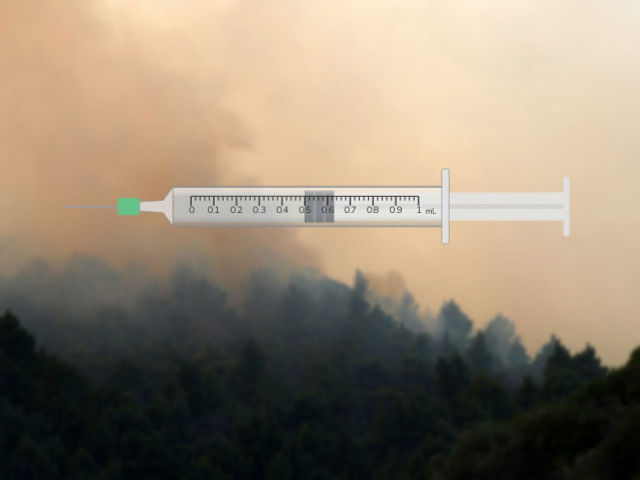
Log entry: 0.5 mL
